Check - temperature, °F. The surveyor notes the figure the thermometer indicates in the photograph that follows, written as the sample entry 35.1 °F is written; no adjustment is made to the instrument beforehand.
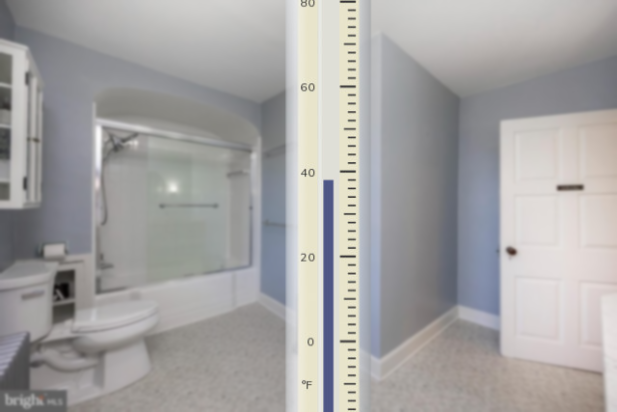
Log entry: 38 °F
